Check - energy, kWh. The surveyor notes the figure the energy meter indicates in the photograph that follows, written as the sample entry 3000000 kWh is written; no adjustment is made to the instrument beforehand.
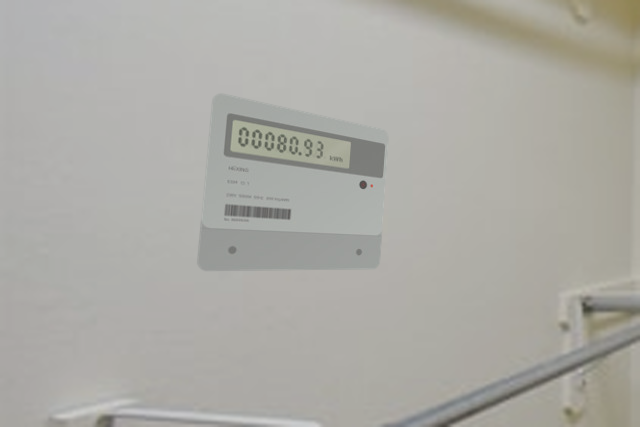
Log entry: 80.93 kWh
